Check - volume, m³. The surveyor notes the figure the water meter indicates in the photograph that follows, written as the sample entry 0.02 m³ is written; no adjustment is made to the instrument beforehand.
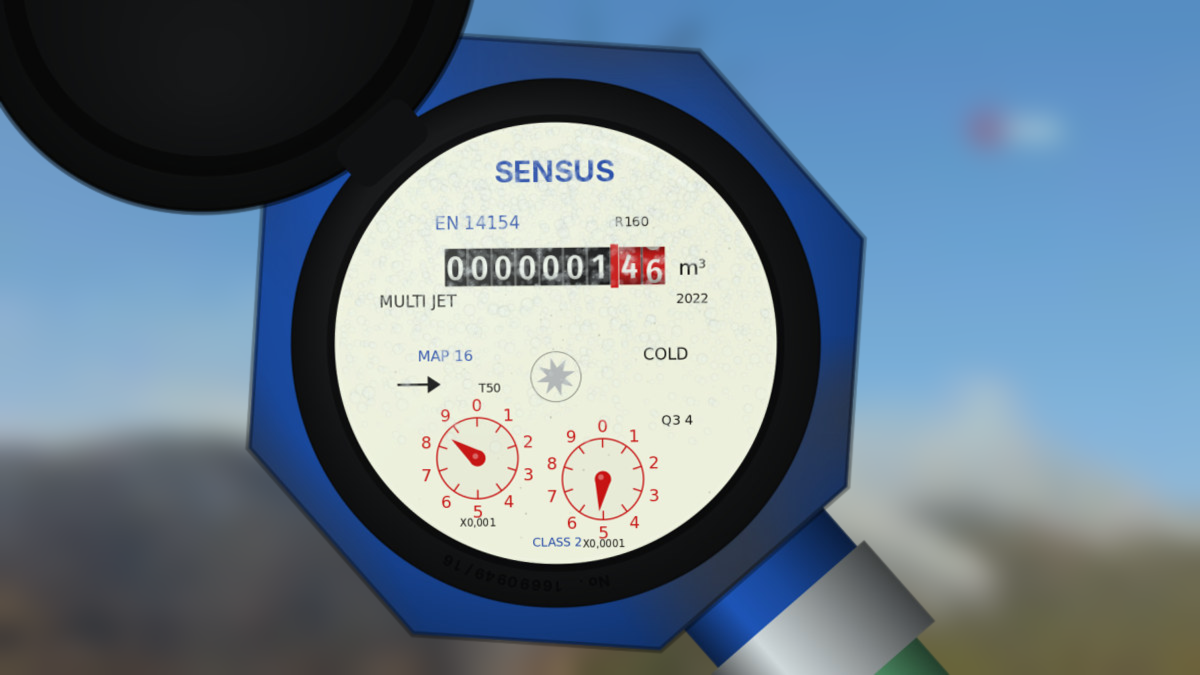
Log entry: 1.4585 m³
